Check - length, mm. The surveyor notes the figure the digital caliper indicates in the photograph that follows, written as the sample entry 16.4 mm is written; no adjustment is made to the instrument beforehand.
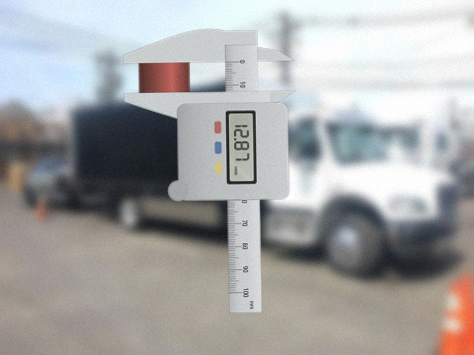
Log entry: 12.87 mm
